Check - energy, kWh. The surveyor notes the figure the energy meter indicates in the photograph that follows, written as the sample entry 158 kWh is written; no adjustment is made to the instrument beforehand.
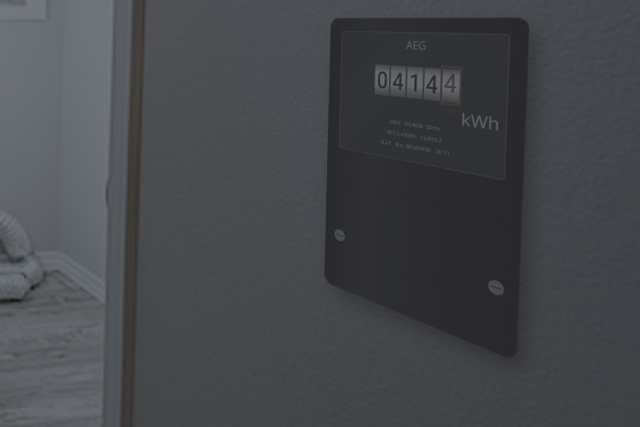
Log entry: 414.4 kWh
